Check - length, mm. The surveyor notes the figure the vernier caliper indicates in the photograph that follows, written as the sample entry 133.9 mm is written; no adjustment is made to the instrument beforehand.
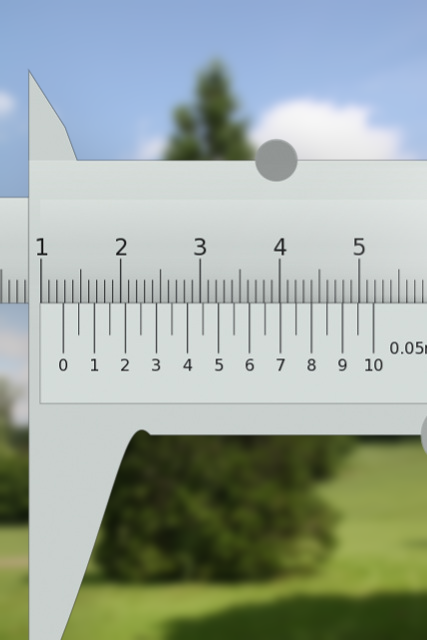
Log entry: 12.8 mm
